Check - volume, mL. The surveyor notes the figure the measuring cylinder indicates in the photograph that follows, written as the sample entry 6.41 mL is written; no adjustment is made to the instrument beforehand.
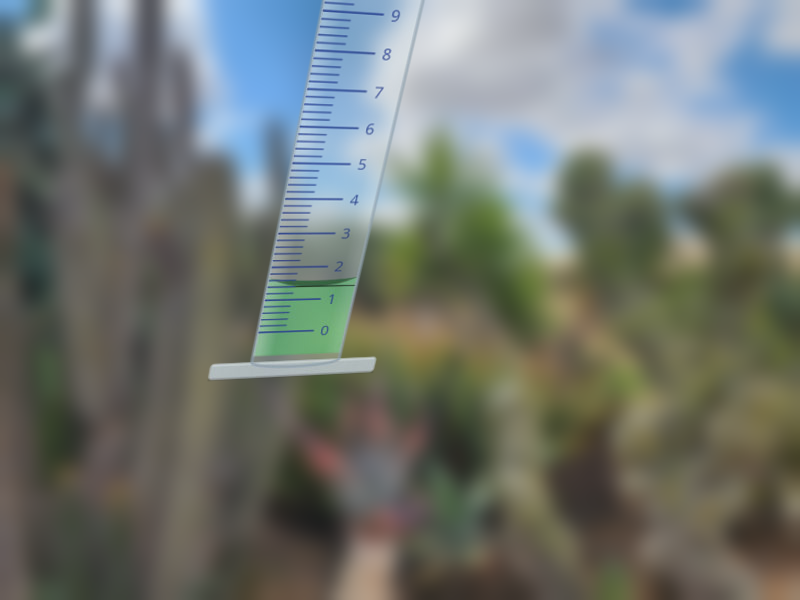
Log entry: 1.4 mL
